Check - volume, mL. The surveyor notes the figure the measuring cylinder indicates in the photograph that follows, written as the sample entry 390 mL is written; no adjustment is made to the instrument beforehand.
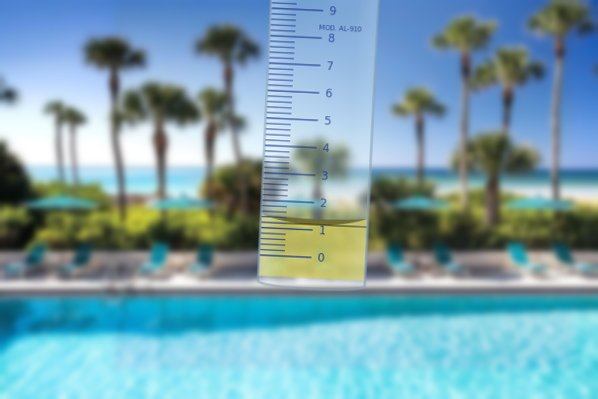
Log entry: 1.2 mL
